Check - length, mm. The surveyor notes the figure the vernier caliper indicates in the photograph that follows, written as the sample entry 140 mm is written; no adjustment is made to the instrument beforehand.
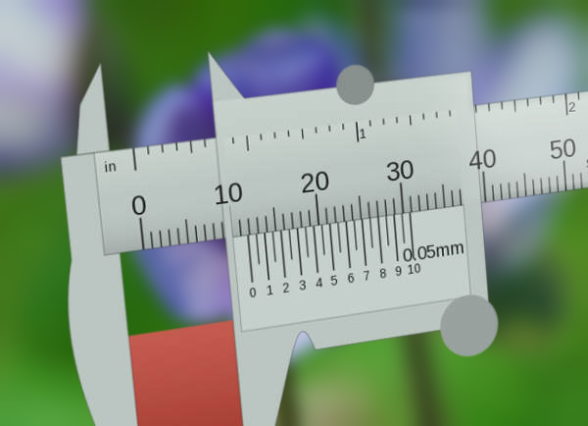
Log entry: 11.8 mm
